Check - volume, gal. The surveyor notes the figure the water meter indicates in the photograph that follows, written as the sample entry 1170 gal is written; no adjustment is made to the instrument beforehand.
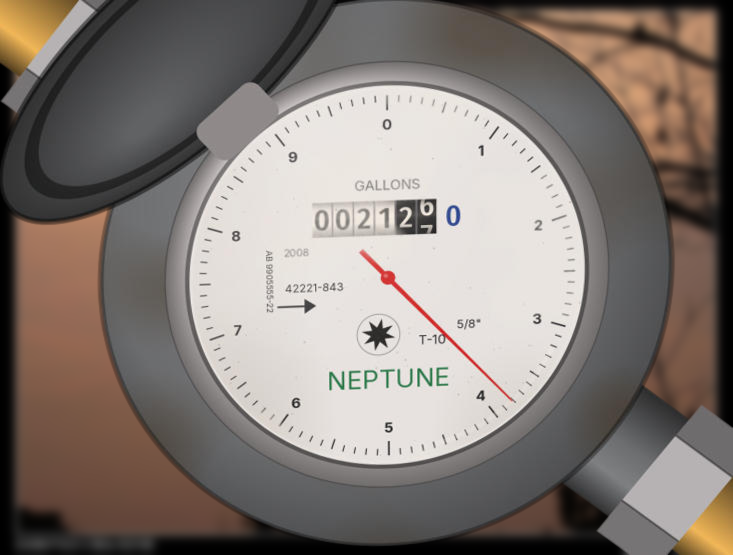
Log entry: 21263.8 gal
